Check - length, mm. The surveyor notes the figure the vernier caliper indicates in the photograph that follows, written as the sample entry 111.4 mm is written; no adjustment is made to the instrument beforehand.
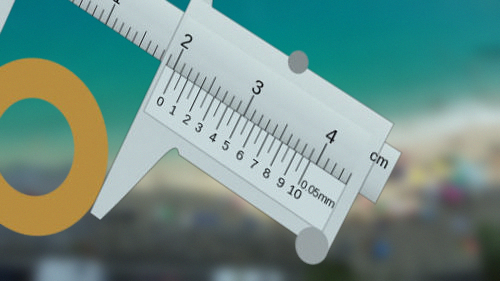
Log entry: 20.2 mm
